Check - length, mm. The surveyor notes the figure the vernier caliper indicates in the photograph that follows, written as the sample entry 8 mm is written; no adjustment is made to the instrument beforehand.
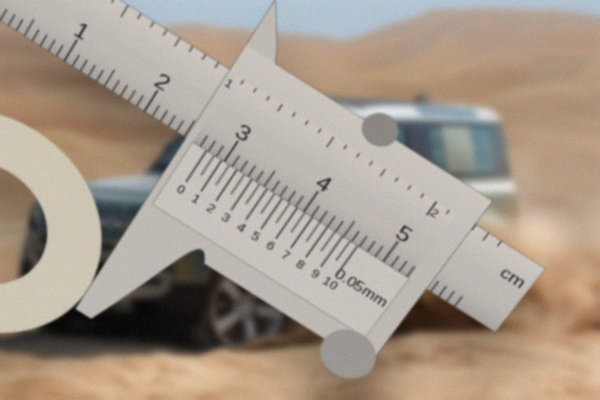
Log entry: 27.8 mm
